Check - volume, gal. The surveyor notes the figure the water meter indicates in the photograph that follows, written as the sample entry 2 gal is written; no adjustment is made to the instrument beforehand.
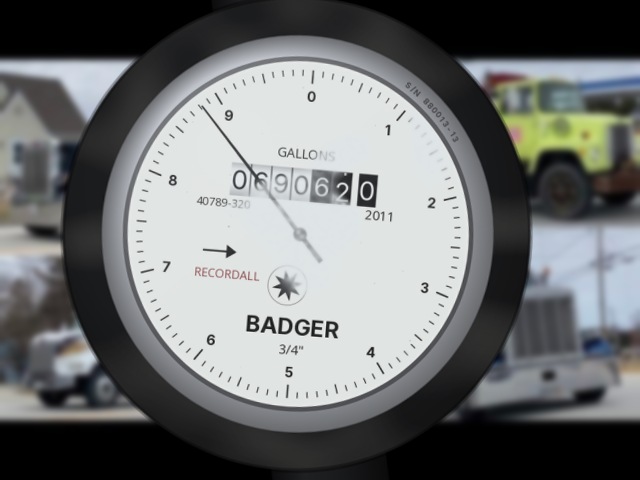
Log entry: 690618.8 gal
